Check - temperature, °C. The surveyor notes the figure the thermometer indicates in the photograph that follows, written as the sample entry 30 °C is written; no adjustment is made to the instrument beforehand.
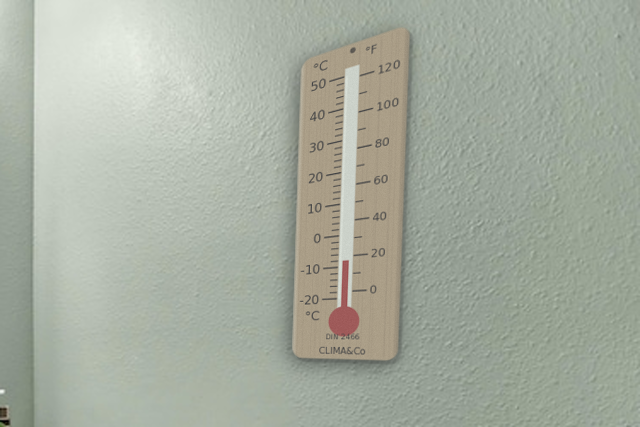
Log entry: -8 °C
